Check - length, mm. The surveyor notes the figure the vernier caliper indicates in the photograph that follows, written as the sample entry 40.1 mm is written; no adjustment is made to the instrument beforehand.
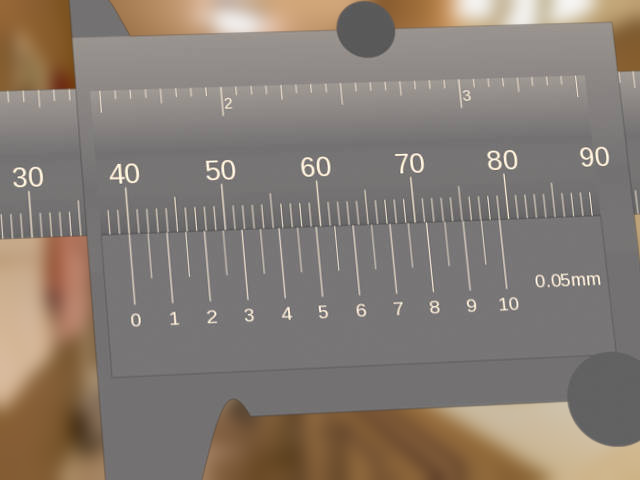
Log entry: 40.0 mm
